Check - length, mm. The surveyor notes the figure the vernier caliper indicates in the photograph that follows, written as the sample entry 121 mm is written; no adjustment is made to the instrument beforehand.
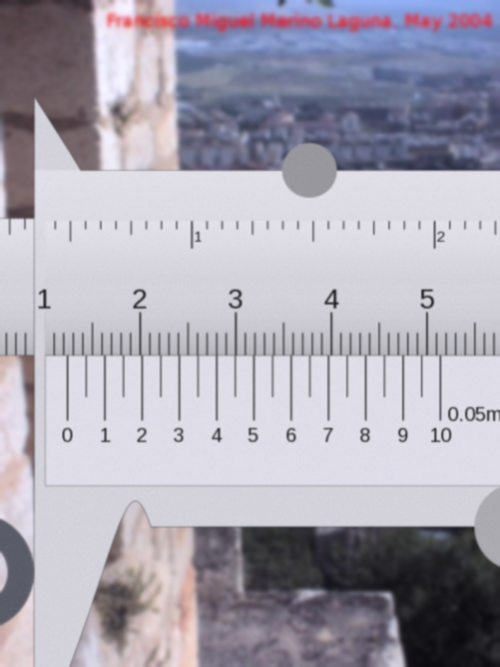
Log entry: 12.4 mm
